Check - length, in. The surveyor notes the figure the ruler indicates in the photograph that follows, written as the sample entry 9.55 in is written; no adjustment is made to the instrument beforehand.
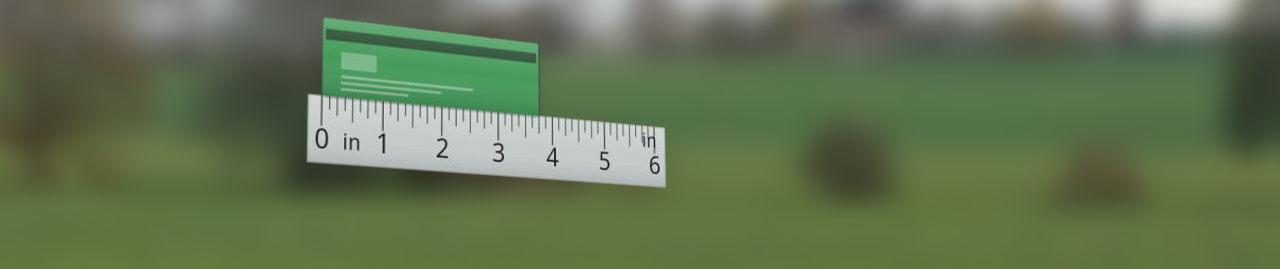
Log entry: 3.75 in
